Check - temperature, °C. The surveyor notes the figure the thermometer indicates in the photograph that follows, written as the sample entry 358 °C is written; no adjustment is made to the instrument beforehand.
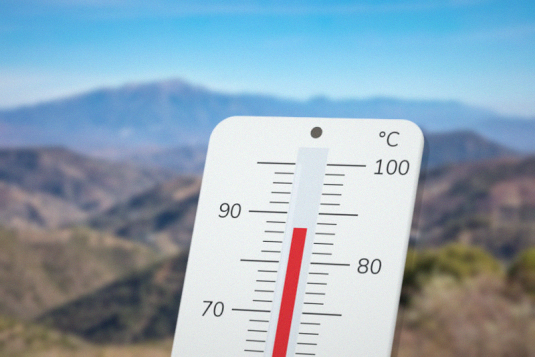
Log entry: 87 °C
